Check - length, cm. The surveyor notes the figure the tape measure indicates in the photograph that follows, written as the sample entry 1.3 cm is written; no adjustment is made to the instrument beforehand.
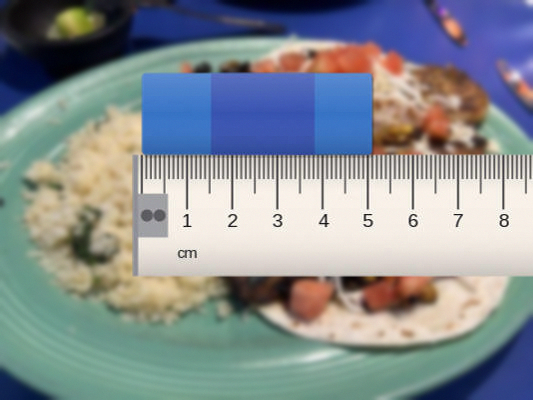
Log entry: 5.1 cm
